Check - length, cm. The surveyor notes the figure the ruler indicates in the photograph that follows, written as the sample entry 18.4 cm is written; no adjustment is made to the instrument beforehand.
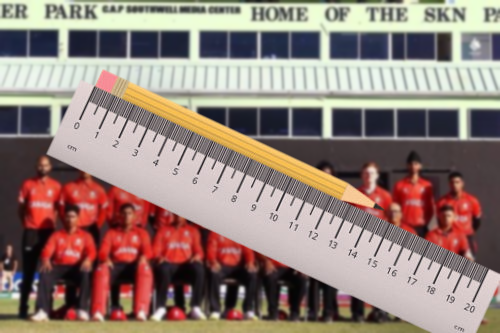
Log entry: 14.5 cm
